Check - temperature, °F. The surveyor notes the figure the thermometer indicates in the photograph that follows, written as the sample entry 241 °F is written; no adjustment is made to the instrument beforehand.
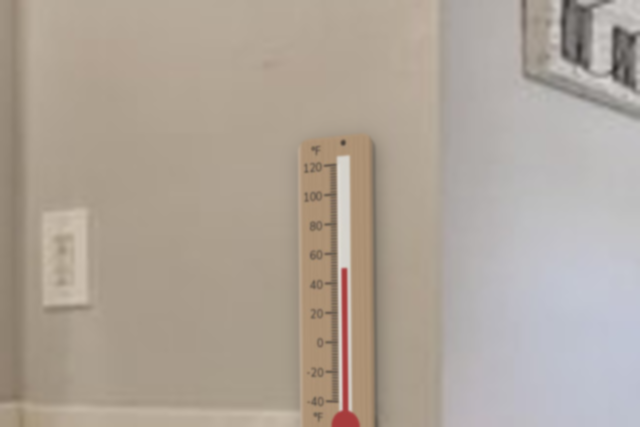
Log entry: 50 °F
